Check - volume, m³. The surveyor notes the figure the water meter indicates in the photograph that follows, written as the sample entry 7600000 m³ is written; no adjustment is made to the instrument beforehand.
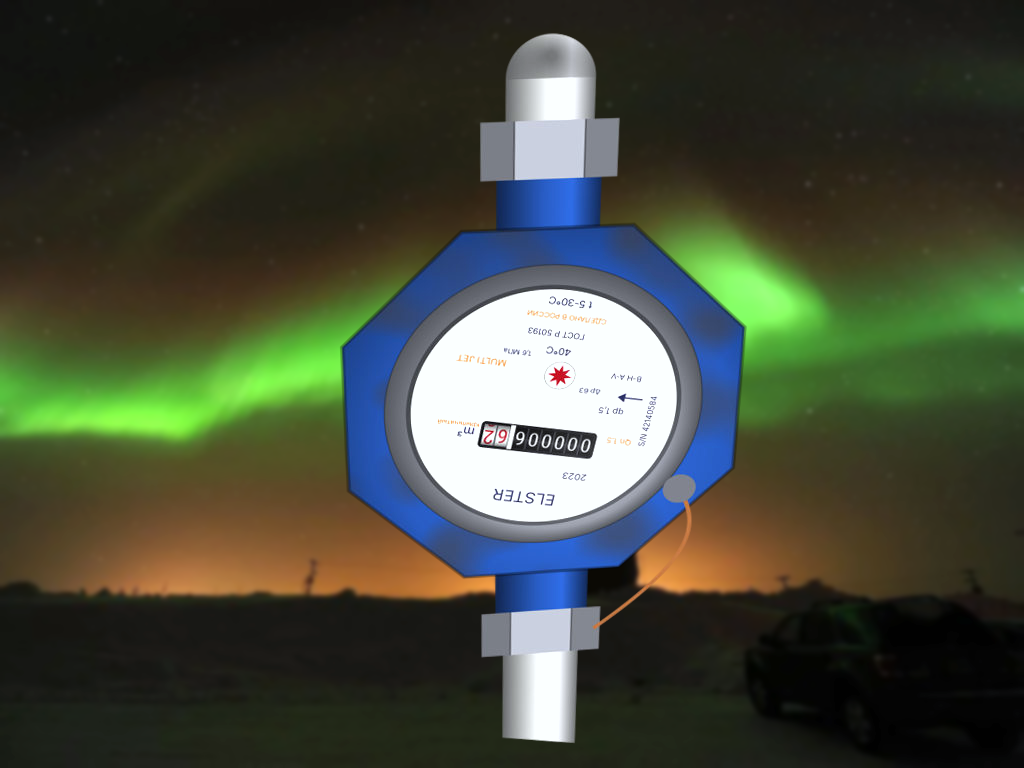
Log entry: 6.62 m³
